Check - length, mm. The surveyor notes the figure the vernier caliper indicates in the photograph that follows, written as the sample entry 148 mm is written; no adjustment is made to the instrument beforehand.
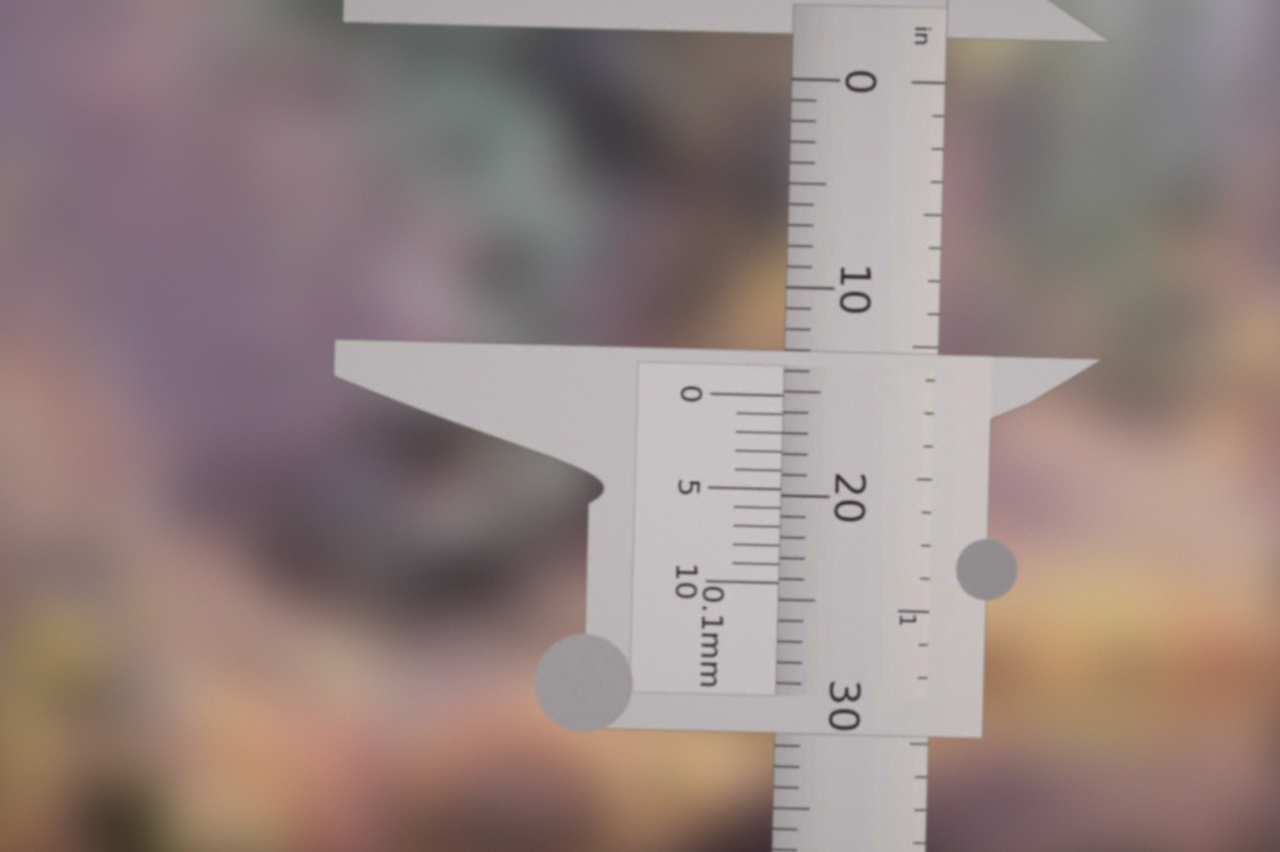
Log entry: 15.2 mm
